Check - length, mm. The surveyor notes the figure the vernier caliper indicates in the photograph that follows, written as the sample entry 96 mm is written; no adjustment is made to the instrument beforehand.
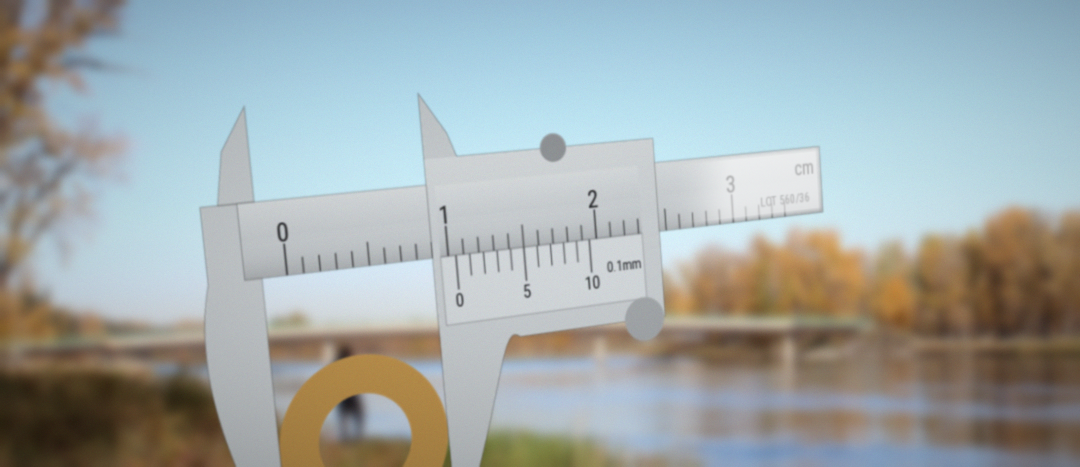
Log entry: 10.5 mm
